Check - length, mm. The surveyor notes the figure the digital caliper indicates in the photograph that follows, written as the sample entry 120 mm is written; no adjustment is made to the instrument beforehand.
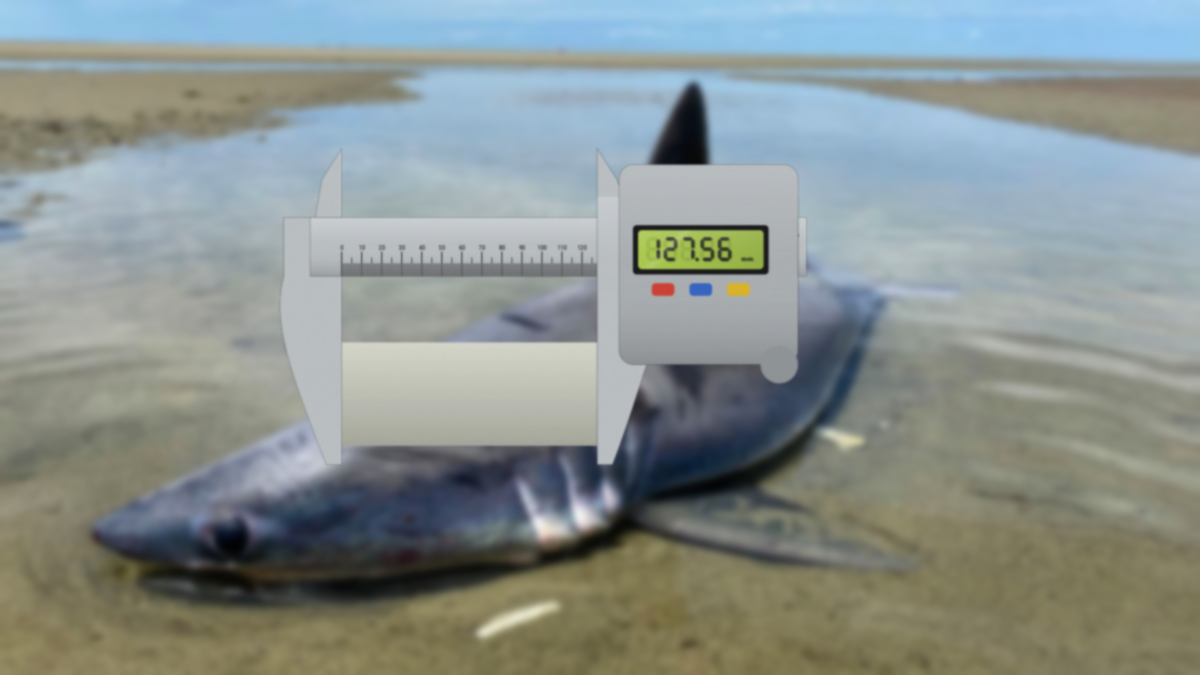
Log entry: 127.56 mm
